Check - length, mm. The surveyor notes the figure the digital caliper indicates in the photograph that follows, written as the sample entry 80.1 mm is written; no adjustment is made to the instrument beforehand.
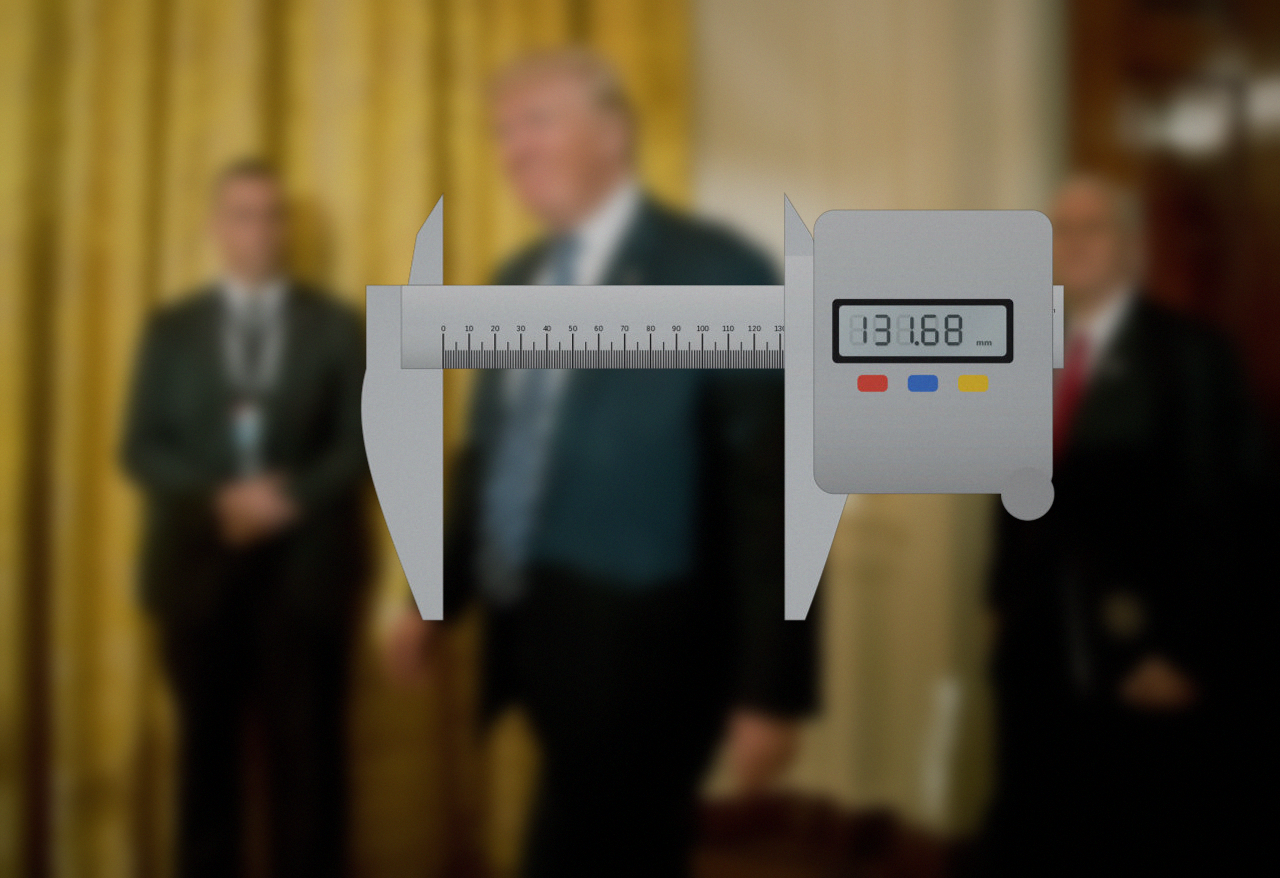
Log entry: 131.68 mm
